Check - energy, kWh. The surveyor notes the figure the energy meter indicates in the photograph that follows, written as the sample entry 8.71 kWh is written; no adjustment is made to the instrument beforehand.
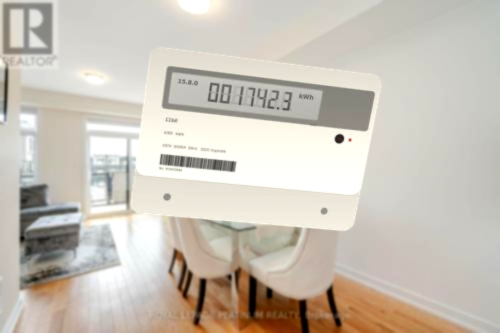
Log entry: 1742.3 kWh
